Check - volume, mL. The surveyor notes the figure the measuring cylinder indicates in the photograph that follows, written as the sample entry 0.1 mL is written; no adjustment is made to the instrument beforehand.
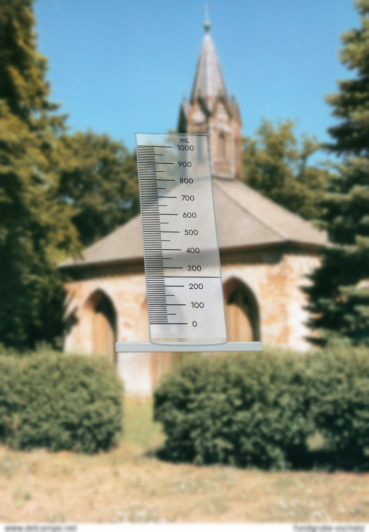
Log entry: 250 mL
